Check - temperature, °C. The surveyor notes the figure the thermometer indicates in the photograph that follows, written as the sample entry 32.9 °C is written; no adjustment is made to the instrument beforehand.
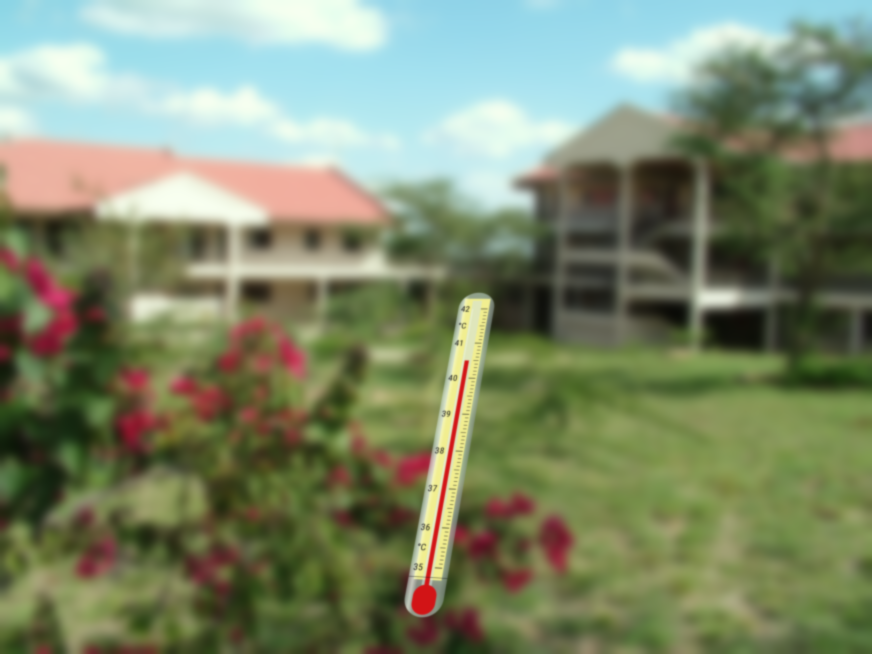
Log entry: 40.5 °C
